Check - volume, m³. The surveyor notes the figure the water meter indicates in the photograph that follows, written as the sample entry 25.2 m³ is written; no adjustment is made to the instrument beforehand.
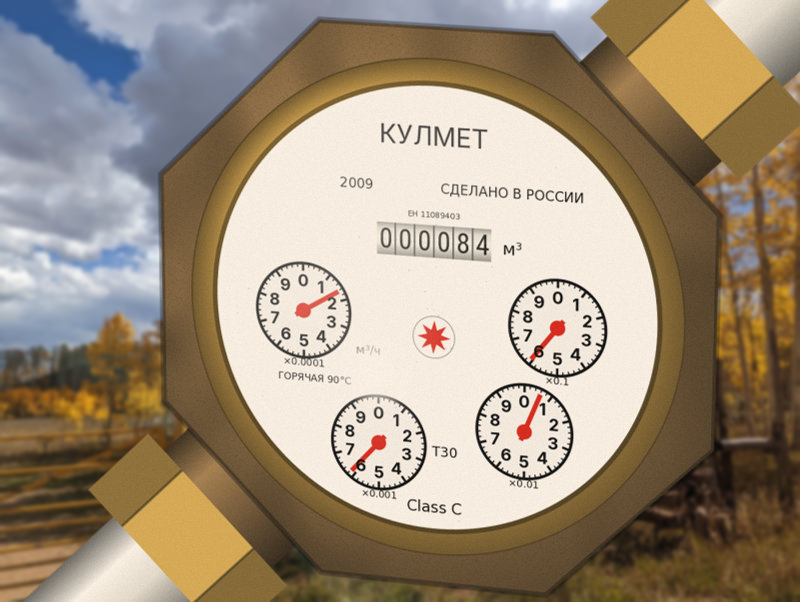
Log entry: 84.6061 m³
